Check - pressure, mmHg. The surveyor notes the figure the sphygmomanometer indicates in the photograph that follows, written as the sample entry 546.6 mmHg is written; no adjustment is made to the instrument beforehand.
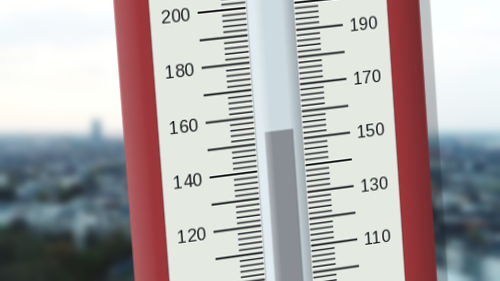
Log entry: 154 mmHg
